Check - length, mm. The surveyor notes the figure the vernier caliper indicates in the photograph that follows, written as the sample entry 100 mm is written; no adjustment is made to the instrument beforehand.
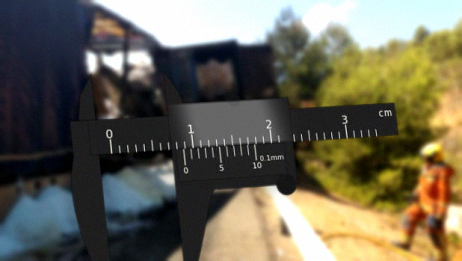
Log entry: 8.8 mm
